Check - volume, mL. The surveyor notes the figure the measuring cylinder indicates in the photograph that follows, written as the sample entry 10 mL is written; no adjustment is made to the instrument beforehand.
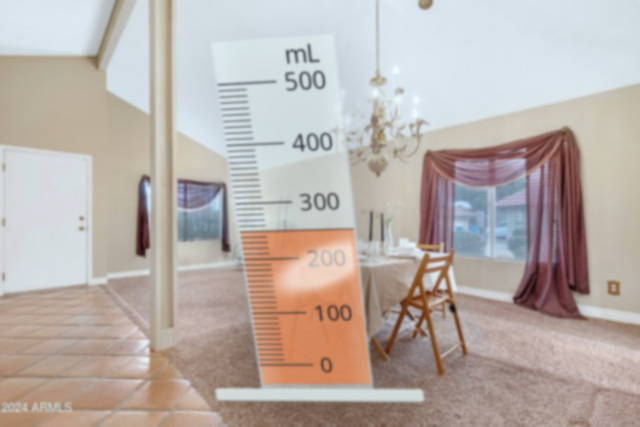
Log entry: 250 mL
